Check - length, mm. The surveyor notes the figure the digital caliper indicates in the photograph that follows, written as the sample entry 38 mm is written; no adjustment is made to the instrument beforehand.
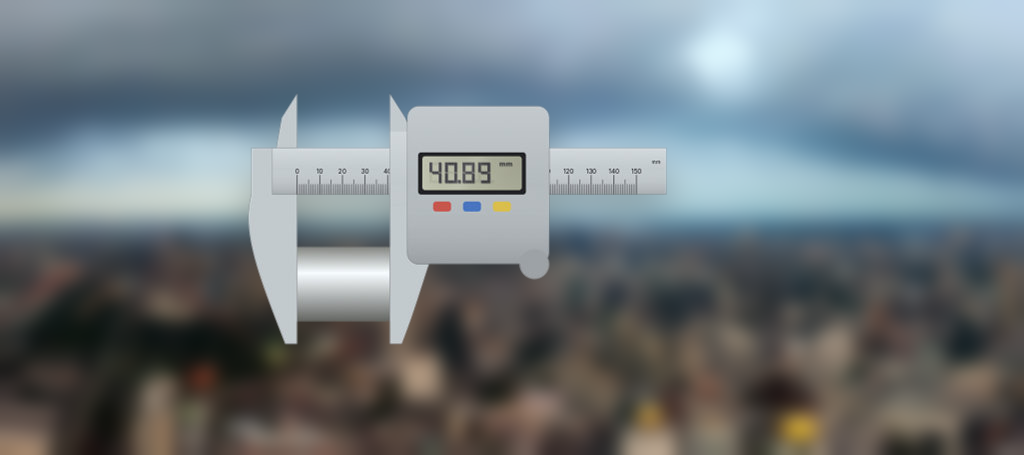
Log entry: 40.89 mm
